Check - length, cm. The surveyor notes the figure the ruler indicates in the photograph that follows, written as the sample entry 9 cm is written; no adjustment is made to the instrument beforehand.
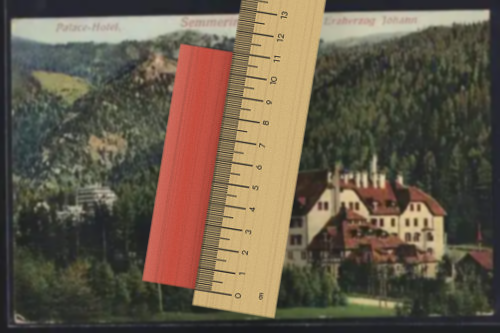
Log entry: 11 cm
